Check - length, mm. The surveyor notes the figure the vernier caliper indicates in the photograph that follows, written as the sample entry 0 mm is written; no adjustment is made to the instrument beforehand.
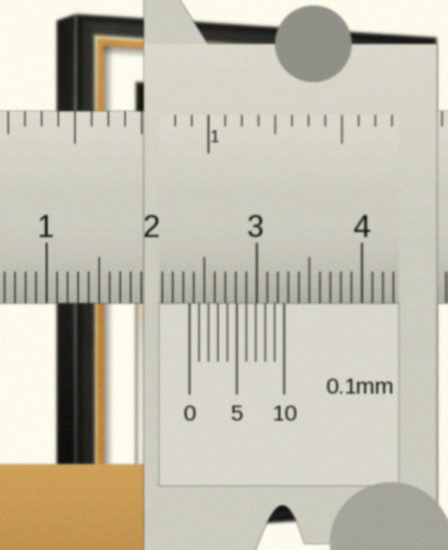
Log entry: 23.6 mm
